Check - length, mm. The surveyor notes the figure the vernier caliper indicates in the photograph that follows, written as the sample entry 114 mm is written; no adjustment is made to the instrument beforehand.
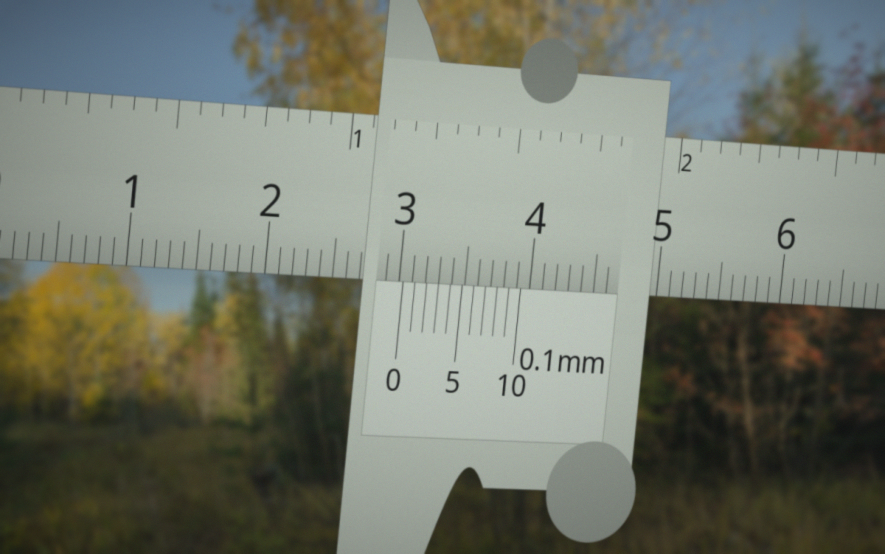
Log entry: 30.3 mm
